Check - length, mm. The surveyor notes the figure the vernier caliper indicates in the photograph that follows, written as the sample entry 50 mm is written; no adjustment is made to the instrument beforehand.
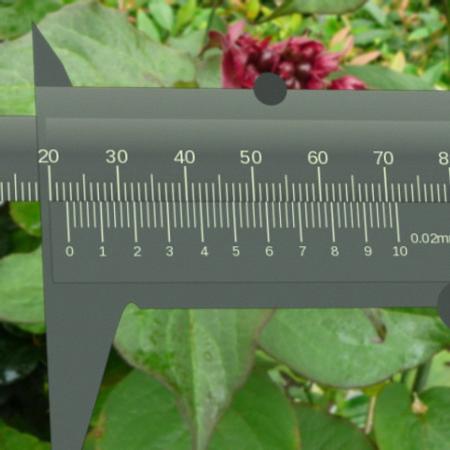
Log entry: 22.4 mm
